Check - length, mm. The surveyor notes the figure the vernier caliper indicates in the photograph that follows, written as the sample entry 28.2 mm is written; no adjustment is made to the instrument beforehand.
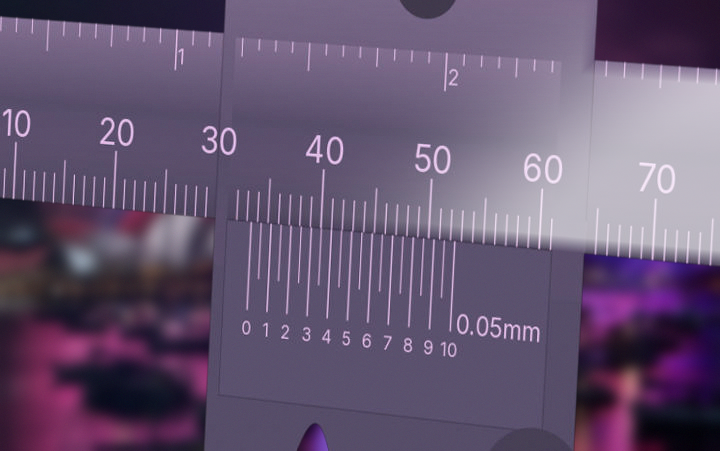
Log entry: 33.4 mm
